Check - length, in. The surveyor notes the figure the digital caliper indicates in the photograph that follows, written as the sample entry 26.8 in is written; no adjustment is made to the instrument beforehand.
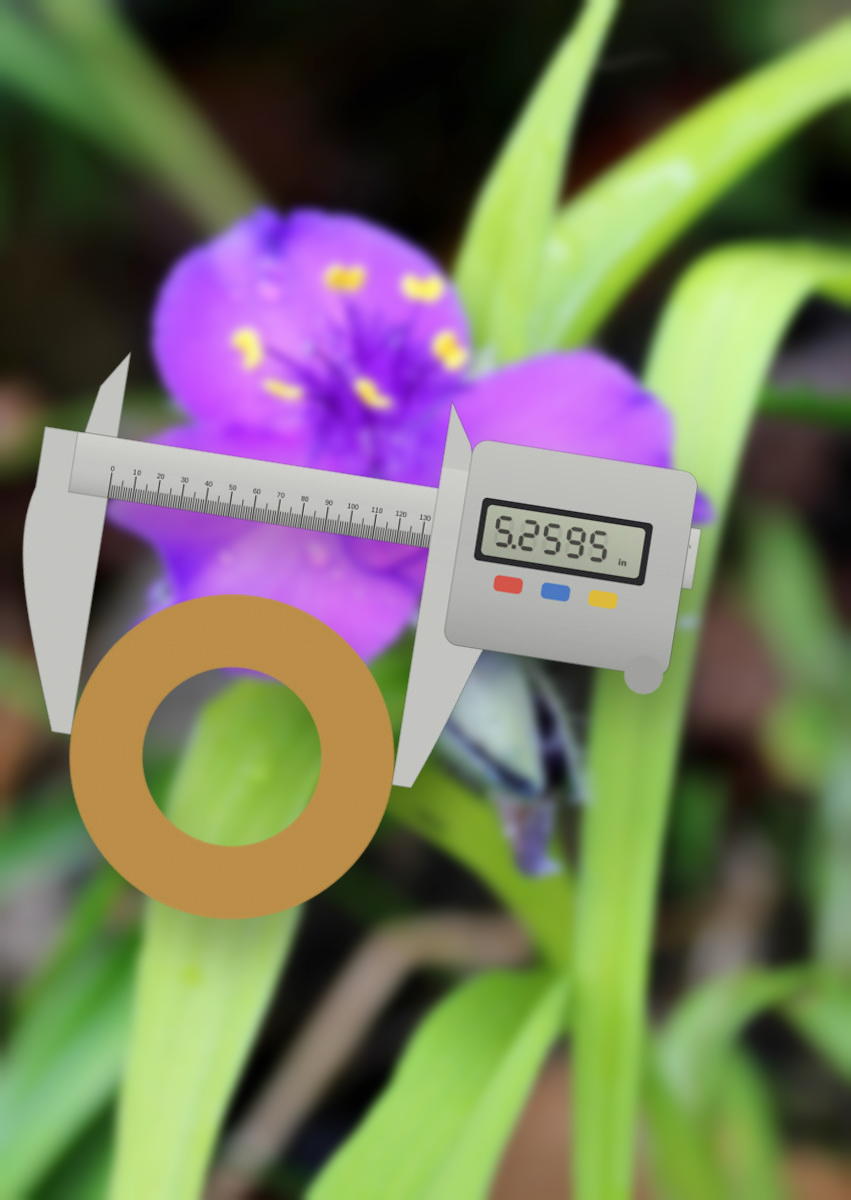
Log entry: 5.2595 in
